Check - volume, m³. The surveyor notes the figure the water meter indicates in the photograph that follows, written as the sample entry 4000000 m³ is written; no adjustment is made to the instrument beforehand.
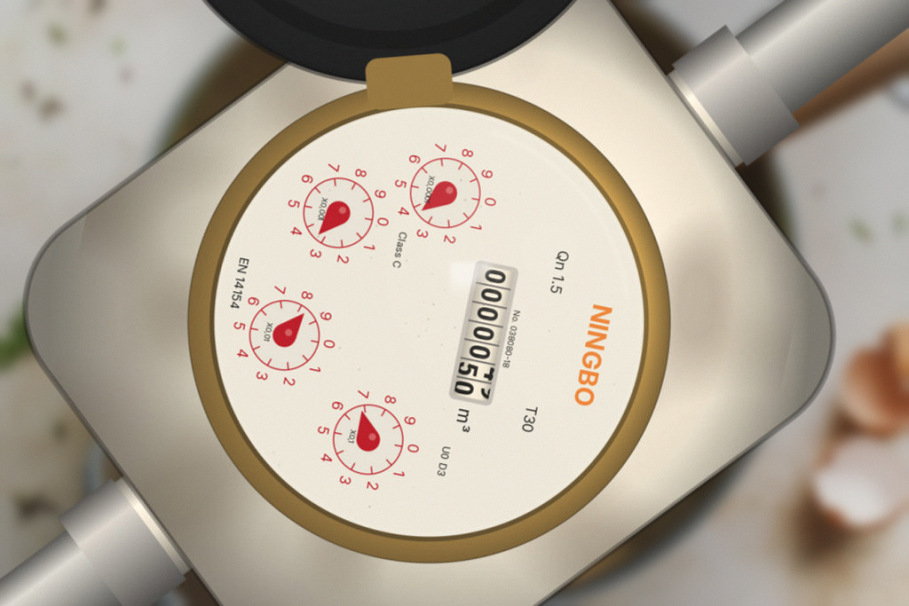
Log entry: 49.6833 m³
